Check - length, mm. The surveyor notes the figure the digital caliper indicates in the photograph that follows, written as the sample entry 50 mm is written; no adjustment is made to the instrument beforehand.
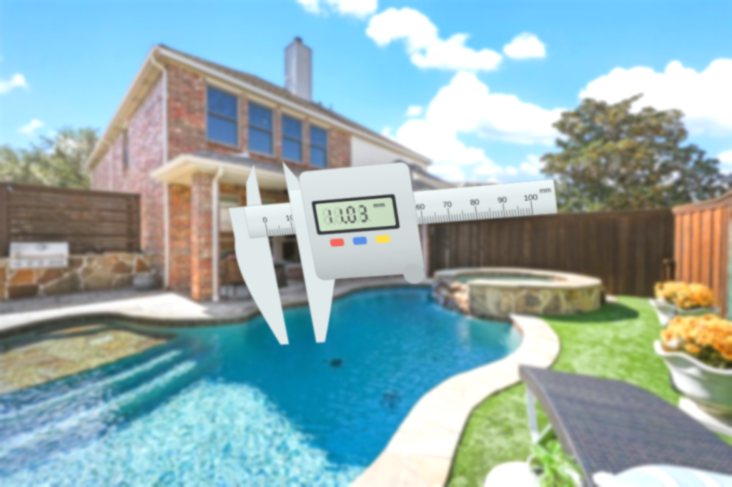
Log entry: 11.03 mm
